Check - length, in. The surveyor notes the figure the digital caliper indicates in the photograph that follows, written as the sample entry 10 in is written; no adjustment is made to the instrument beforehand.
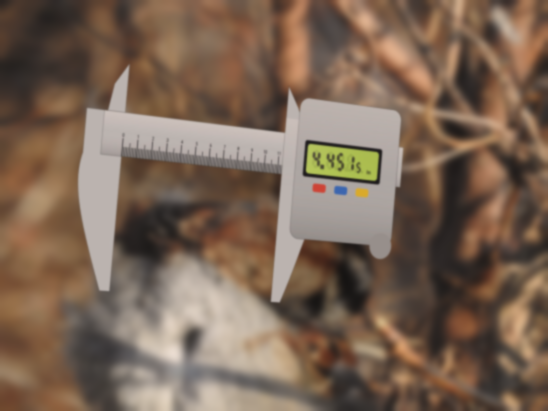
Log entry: 4.4515 in
